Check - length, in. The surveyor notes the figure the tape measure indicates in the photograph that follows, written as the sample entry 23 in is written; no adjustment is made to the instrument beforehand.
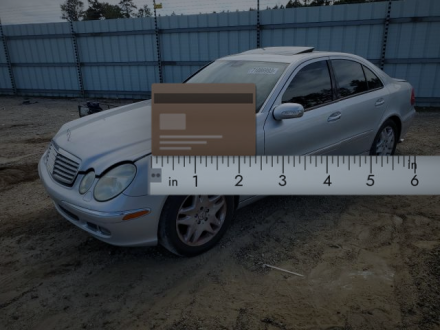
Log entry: 2.375 in
